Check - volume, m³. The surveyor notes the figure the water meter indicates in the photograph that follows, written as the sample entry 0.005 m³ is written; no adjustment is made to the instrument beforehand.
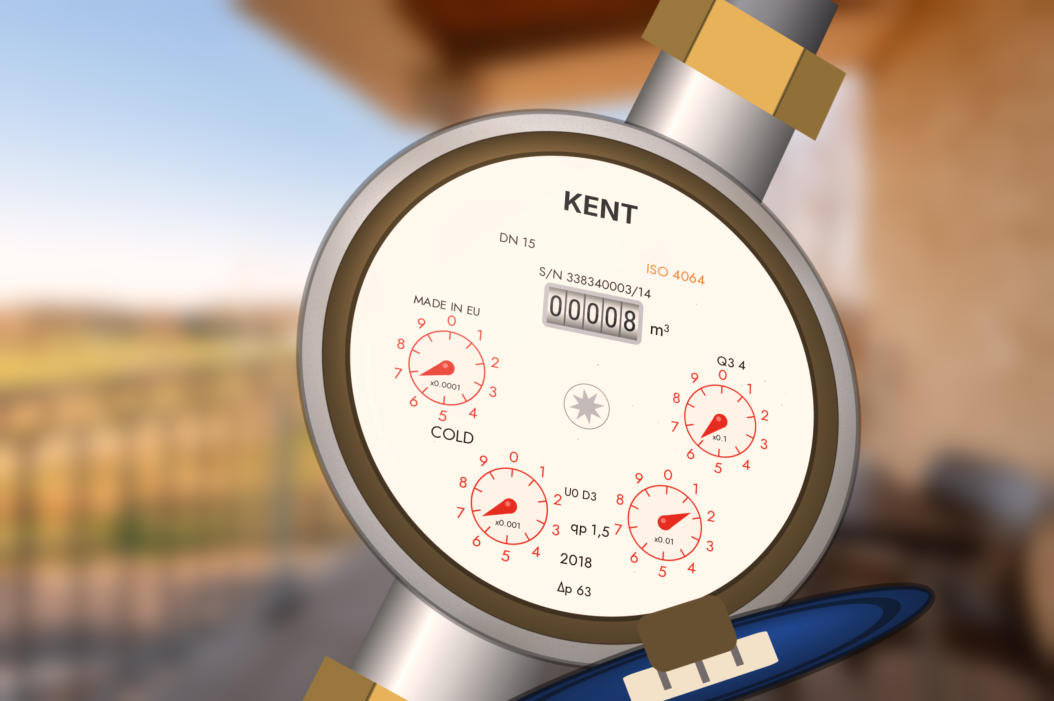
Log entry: 8.6166 m³
